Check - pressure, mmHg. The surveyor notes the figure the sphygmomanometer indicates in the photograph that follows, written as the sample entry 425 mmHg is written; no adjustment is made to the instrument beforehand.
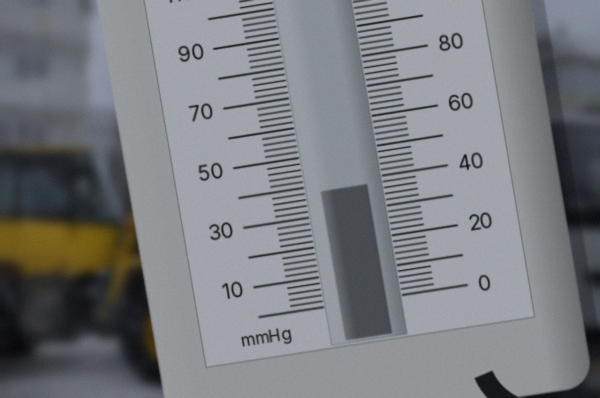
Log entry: 38 mmHg
